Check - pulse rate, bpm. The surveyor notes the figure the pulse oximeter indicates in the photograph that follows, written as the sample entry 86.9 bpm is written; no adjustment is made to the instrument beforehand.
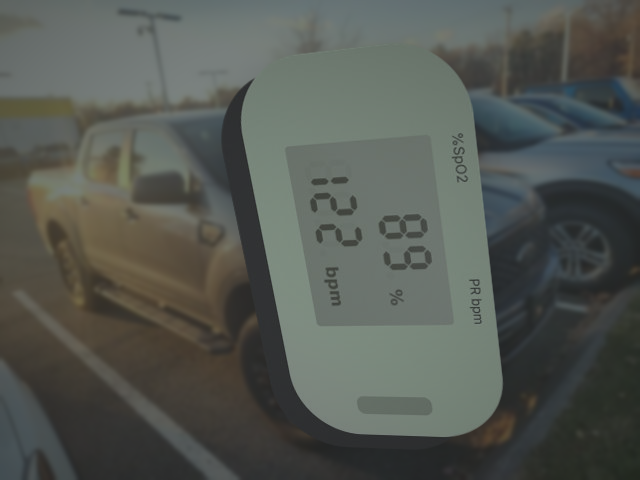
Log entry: 122 bpm
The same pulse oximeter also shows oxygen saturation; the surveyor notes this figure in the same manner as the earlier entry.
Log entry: 89 %
